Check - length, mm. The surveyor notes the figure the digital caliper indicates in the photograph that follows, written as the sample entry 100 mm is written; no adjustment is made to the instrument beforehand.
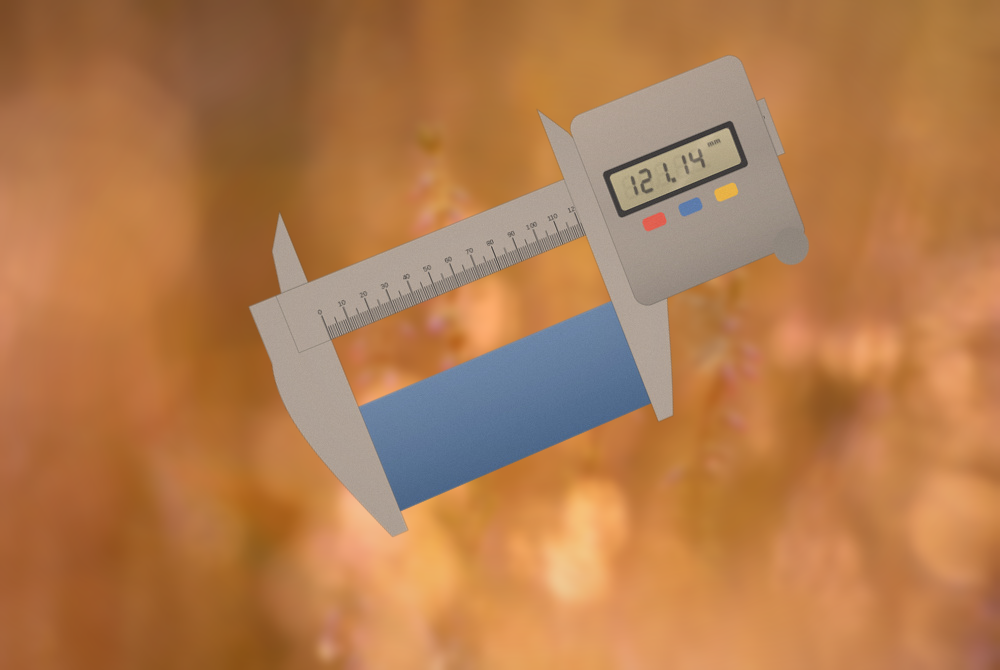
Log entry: 121.14 mm
